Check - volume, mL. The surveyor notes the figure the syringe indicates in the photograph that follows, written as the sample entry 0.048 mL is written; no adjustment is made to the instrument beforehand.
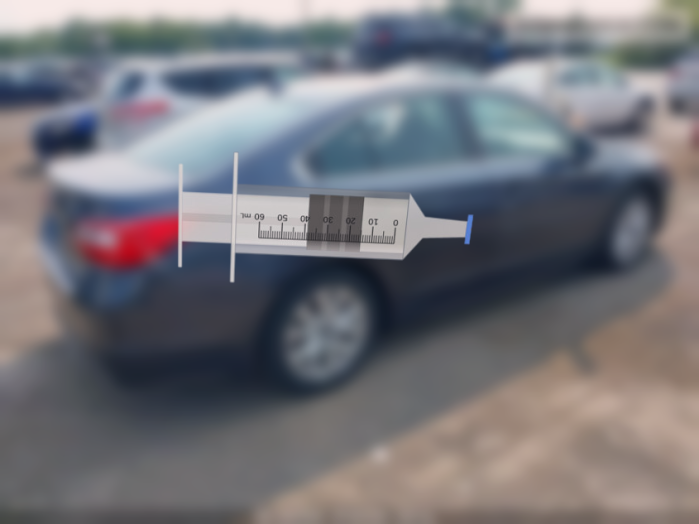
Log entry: 15 mL
